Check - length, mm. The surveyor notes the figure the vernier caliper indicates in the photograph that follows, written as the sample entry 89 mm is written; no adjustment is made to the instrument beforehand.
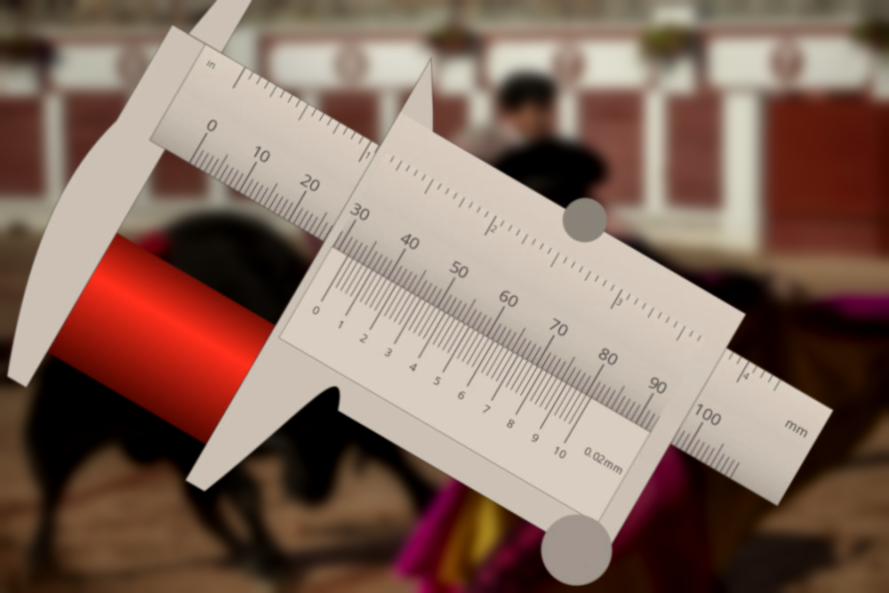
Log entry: 32.0 mm
